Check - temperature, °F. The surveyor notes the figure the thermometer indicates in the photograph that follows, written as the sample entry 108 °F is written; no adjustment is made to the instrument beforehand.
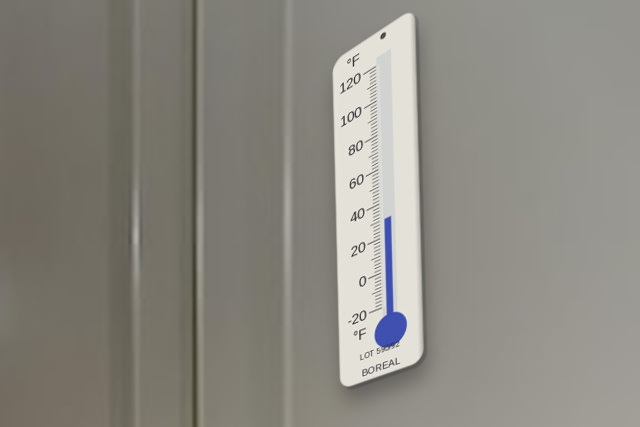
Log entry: 30 °F
